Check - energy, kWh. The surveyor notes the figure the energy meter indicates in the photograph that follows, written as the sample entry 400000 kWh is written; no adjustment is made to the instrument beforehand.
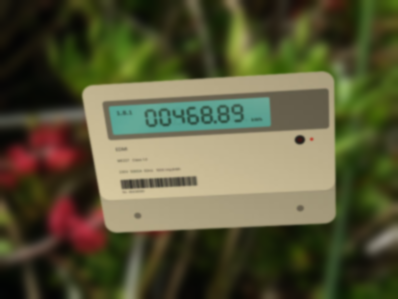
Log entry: 468.89 kWh
